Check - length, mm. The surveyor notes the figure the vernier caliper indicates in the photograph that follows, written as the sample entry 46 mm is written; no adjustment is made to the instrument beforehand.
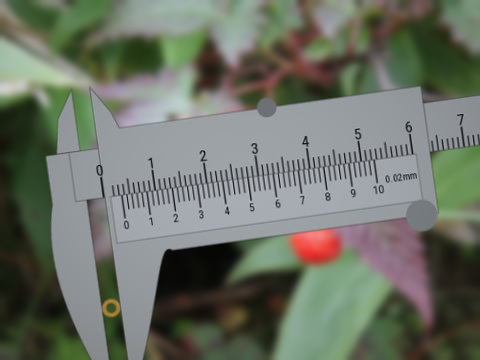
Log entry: 3.5 mm
